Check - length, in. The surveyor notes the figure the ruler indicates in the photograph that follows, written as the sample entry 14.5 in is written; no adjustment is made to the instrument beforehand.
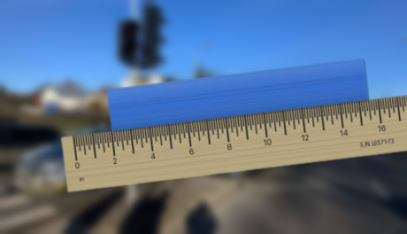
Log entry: 13.5 in
